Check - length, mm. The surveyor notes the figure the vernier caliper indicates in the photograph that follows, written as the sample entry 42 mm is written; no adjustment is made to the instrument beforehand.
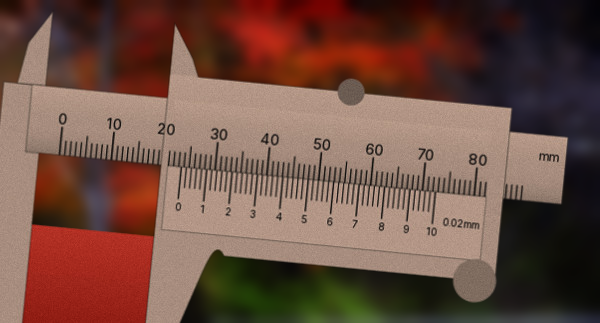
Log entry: 23.5 mm
